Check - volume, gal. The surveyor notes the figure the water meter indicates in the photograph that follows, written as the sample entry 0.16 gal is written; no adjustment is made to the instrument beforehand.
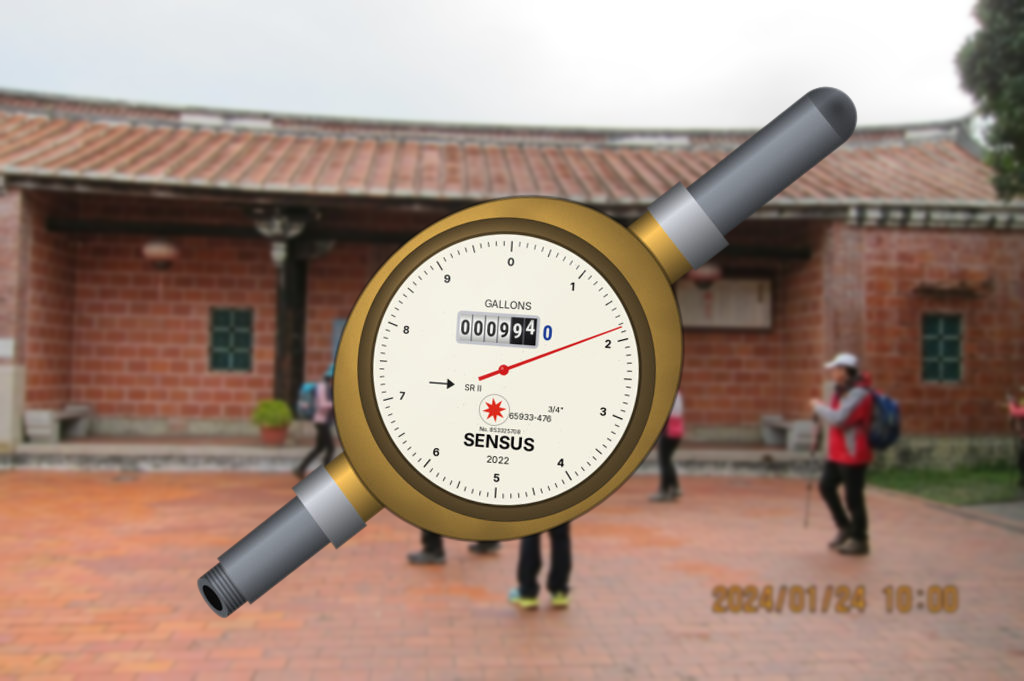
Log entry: 9941.8 gal
